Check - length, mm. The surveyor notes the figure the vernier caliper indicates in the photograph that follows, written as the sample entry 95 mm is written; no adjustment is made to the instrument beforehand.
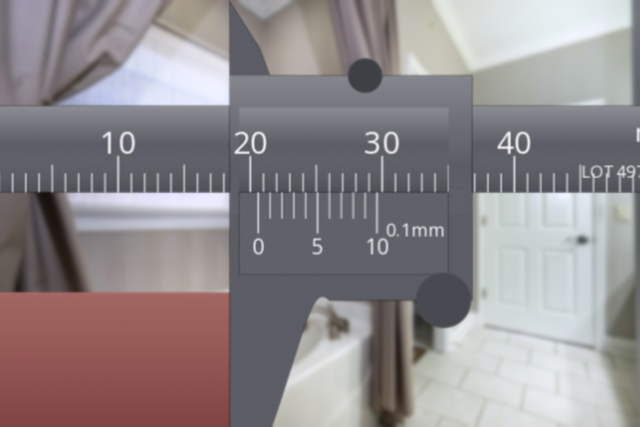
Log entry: 20.6 mm
